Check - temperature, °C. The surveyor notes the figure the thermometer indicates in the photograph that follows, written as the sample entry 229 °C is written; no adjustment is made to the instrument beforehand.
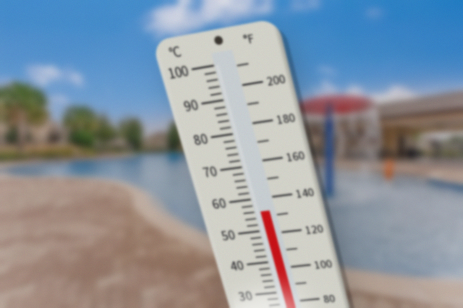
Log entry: 56 °C
